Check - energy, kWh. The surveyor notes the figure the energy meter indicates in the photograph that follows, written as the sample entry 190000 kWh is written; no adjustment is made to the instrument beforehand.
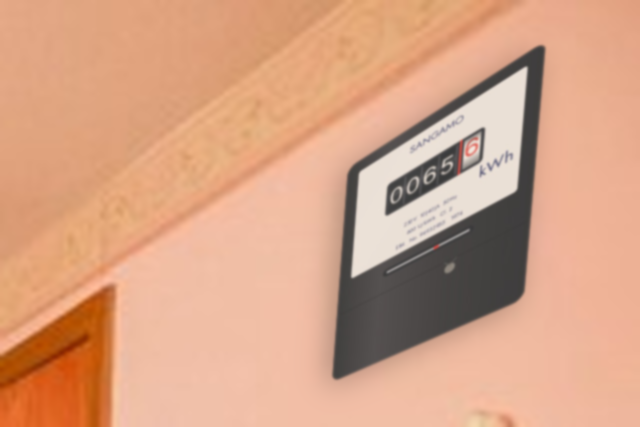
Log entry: 65.6 kWh
